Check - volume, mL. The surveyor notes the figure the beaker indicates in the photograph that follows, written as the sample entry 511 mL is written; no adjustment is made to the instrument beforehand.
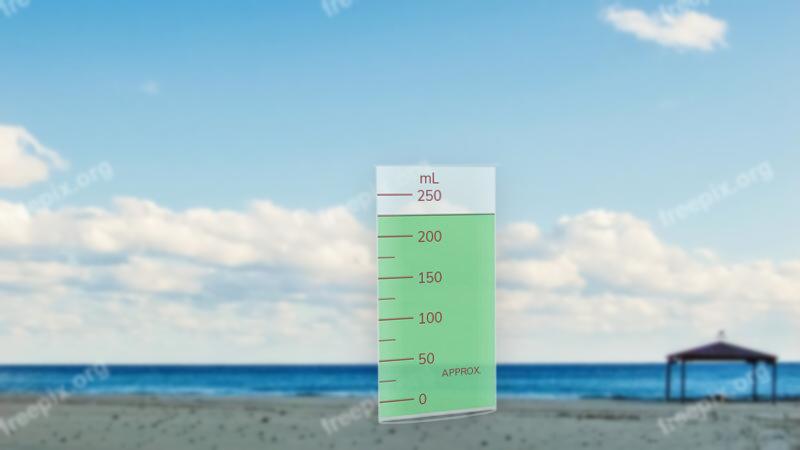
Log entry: 225 mL
